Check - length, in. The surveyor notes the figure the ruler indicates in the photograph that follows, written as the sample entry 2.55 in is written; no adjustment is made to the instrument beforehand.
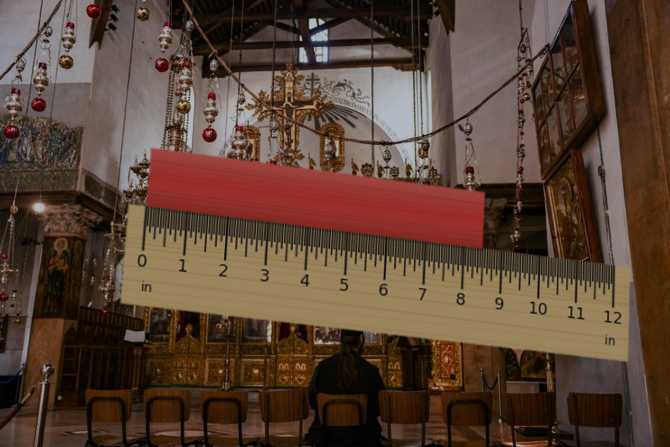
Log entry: 8.5 in
